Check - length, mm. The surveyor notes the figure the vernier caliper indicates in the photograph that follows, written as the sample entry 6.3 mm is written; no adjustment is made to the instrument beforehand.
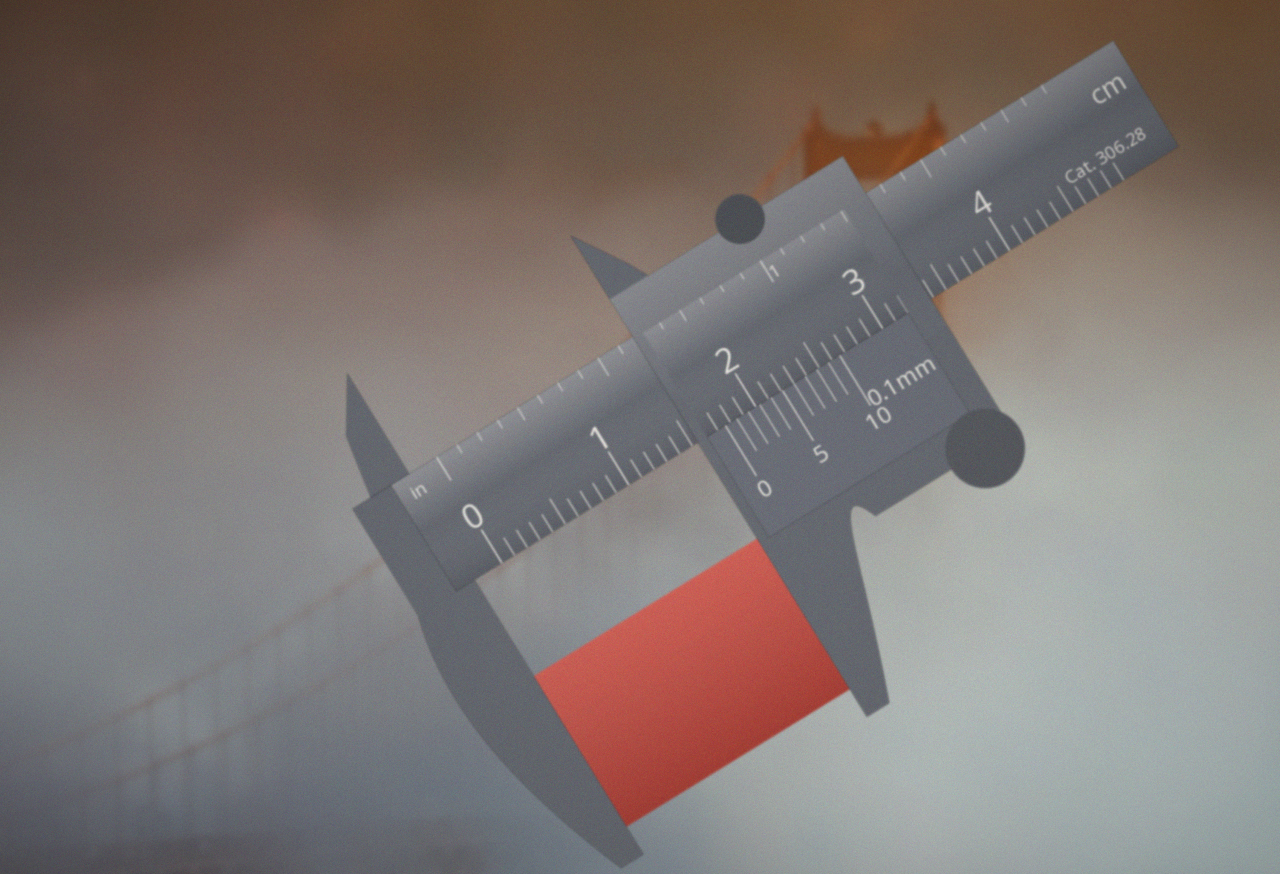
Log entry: 17.6 mm
